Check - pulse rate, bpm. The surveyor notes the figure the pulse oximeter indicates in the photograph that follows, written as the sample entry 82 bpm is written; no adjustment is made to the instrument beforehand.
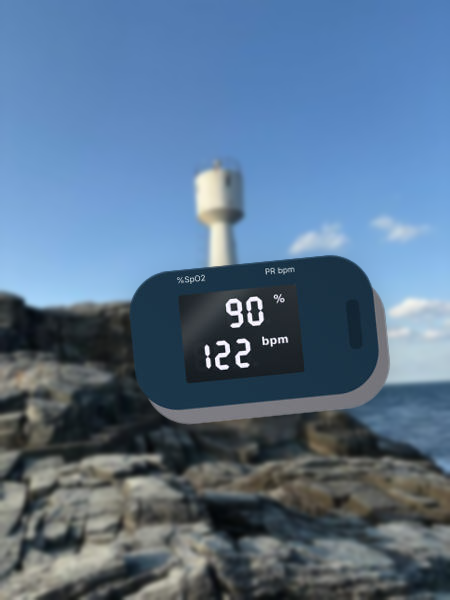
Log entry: 122 bpm
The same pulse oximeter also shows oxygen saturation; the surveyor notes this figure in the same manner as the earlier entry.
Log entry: 90 %
